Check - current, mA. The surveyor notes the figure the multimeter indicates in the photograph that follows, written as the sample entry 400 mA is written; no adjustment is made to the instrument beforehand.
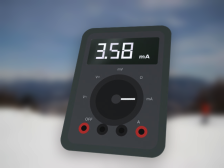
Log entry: 3.58 mA
